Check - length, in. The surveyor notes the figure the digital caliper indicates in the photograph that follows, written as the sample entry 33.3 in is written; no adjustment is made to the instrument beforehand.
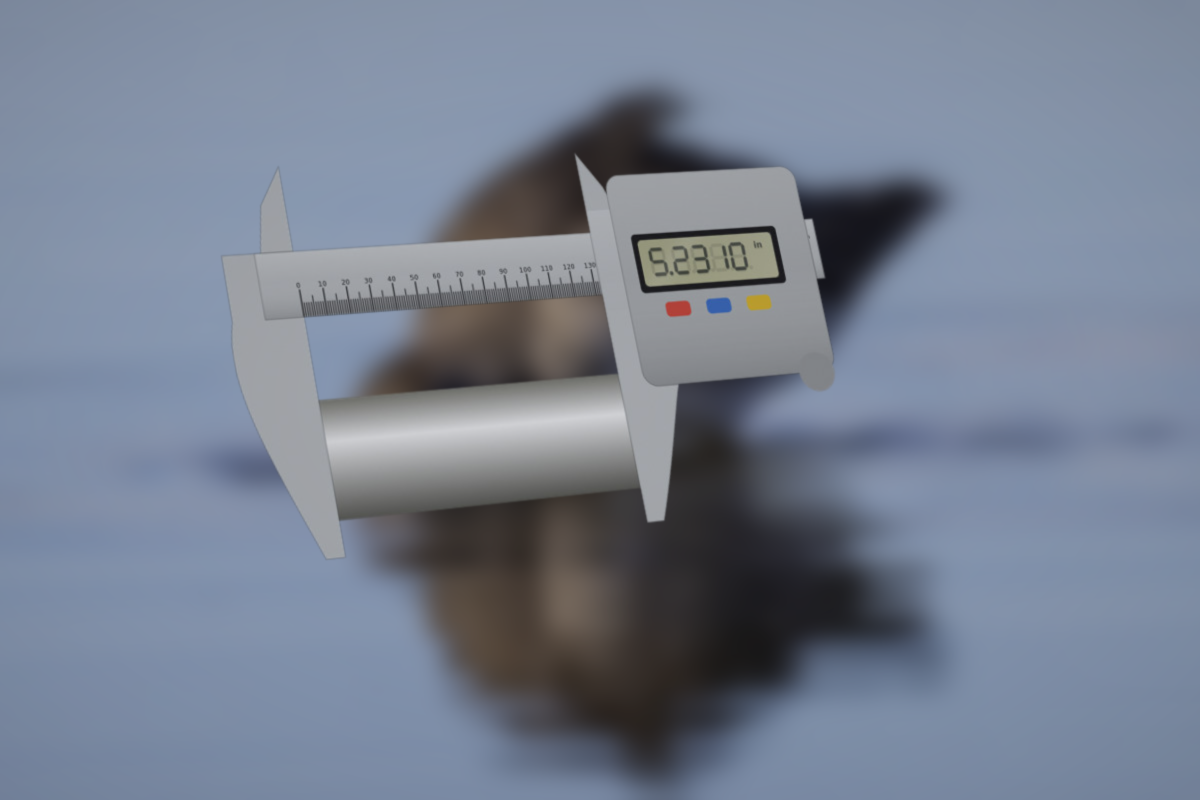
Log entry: 5.2310 in
